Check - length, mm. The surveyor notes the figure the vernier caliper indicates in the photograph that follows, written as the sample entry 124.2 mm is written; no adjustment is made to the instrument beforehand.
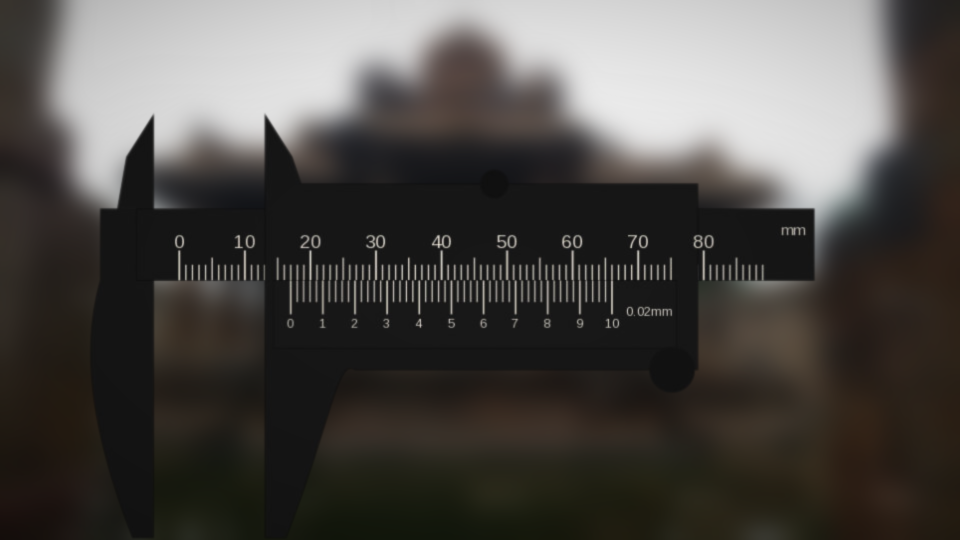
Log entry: 17.0 mm
